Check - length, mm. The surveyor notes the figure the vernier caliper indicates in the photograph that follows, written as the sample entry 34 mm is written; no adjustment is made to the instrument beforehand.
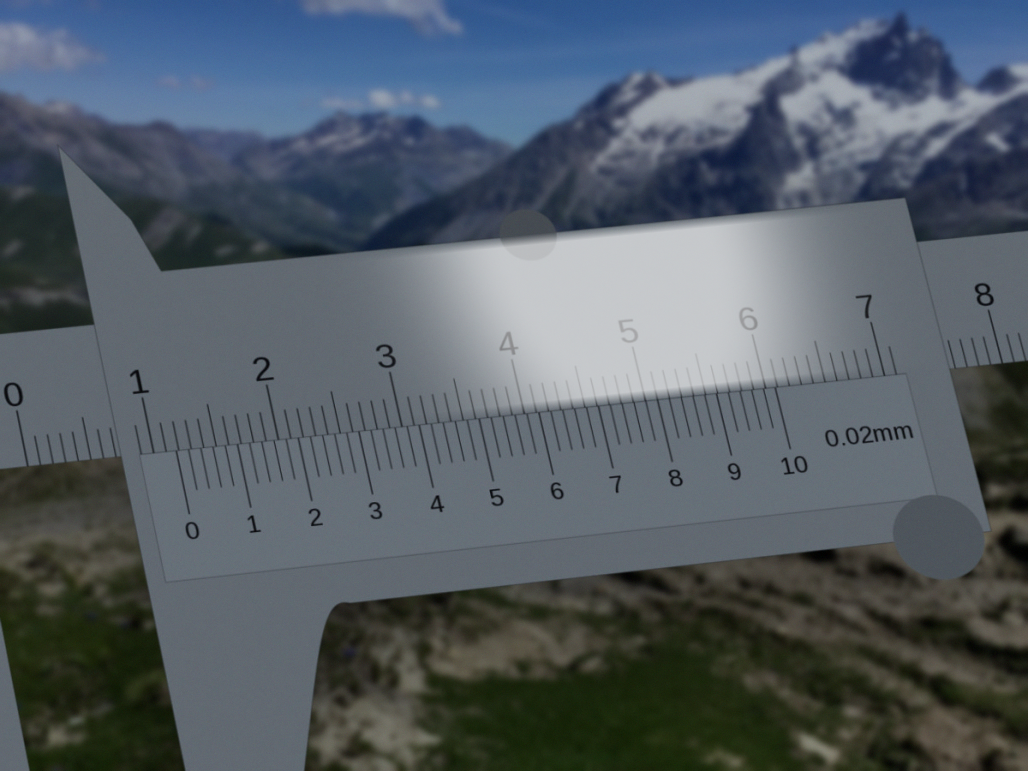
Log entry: 11.8 mm
